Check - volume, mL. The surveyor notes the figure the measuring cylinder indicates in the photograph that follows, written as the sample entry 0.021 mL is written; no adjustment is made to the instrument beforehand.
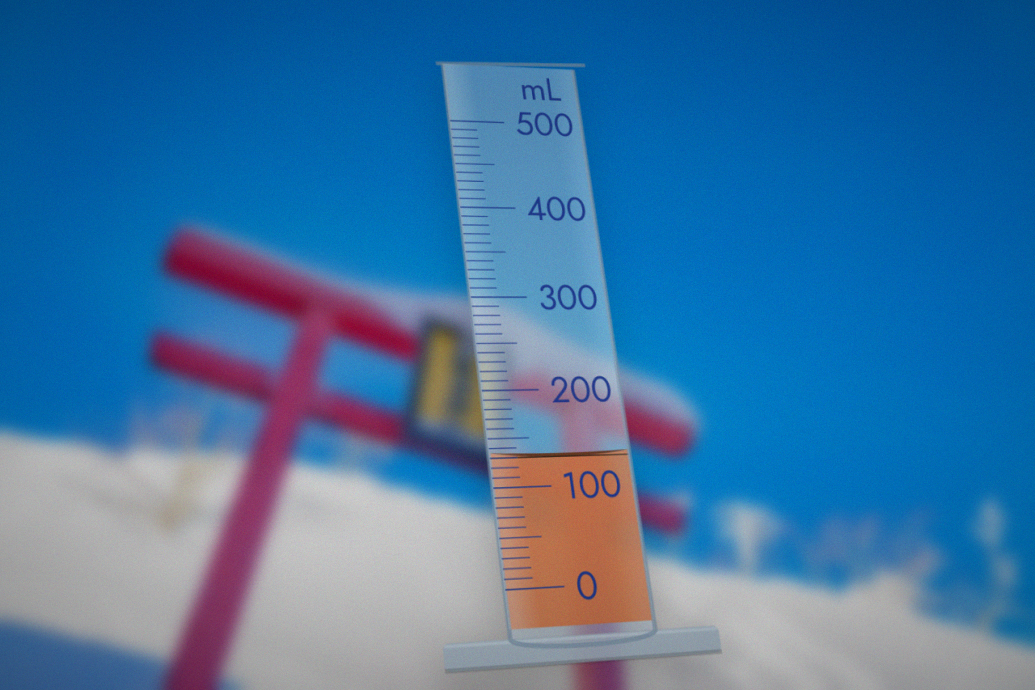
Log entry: 130 mL
